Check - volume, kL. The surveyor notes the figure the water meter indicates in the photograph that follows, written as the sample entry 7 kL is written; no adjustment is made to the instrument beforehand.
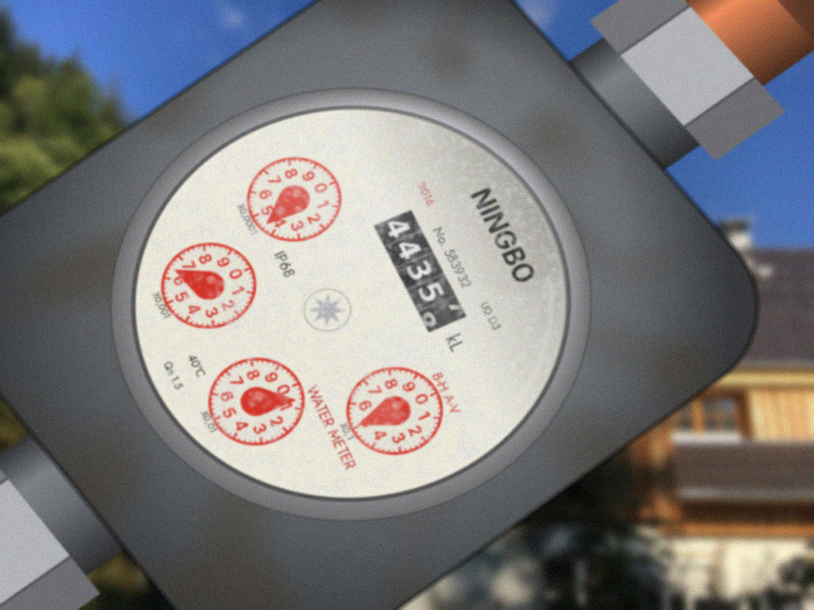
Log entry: 44357.5064 kL
